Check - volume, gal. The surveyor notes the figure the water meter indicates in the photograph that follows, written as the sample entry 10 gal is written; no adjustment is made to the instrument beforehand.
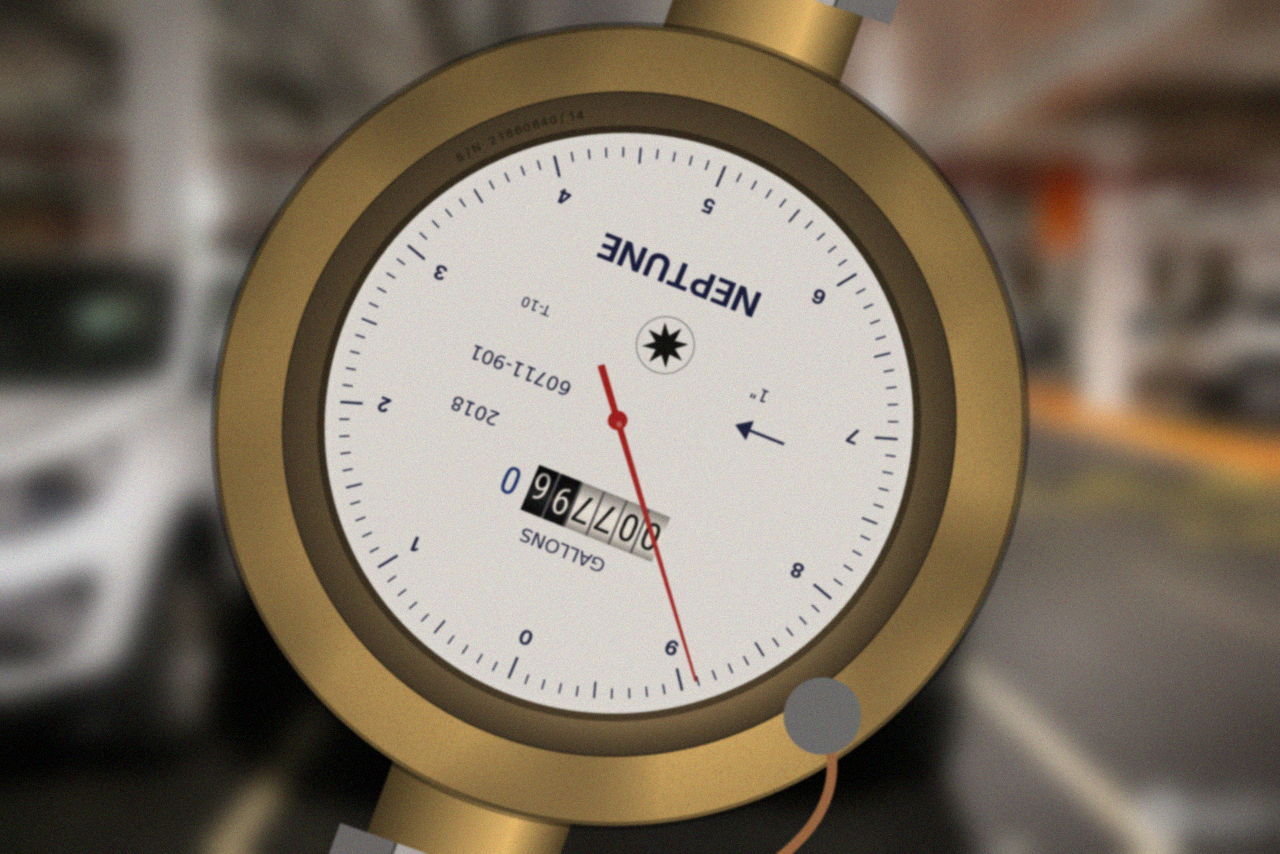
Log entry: 77958.9 gal
